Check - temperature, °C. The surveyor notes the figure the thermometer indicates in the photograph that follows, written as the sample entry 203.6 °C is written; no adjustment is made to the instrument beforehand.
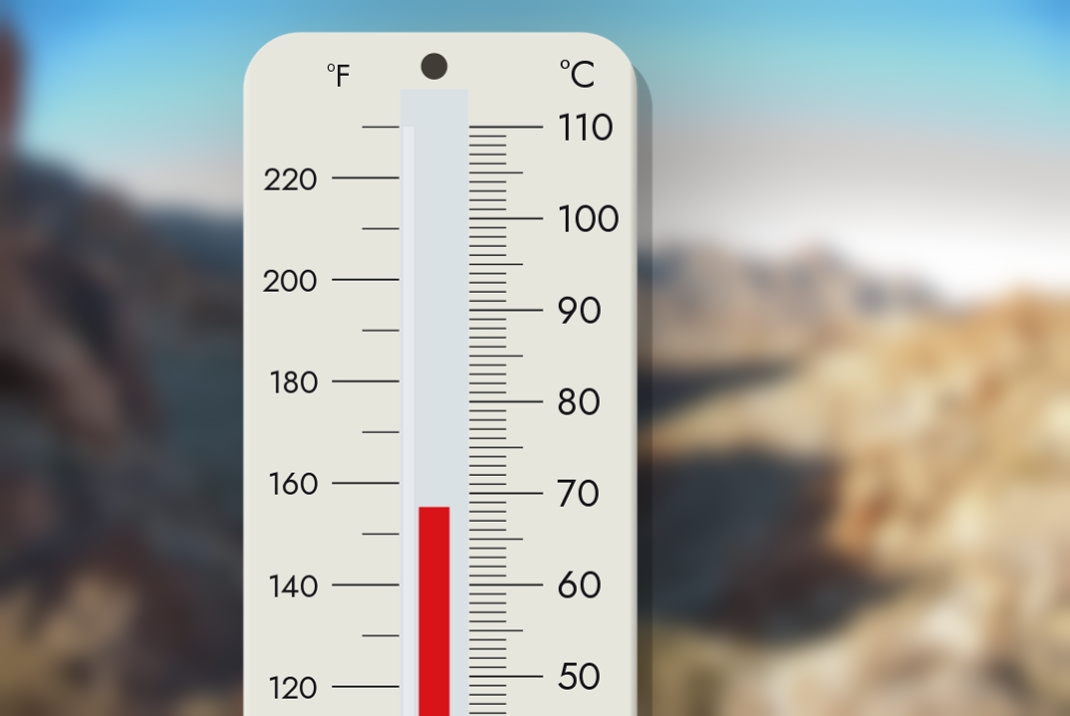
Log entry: 68.5 °C
